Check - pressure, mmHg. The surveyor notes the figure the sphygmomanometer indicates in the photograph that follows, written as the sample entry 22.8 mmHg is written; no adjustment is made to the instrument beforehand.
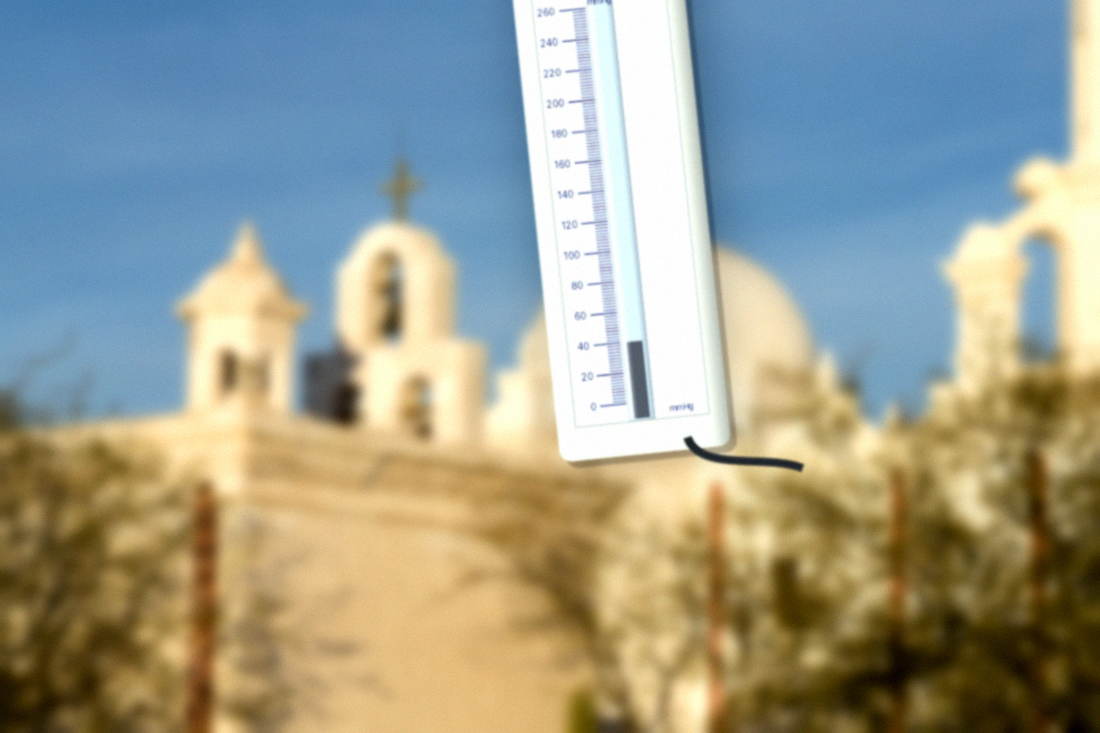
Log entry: 40 mmHg
